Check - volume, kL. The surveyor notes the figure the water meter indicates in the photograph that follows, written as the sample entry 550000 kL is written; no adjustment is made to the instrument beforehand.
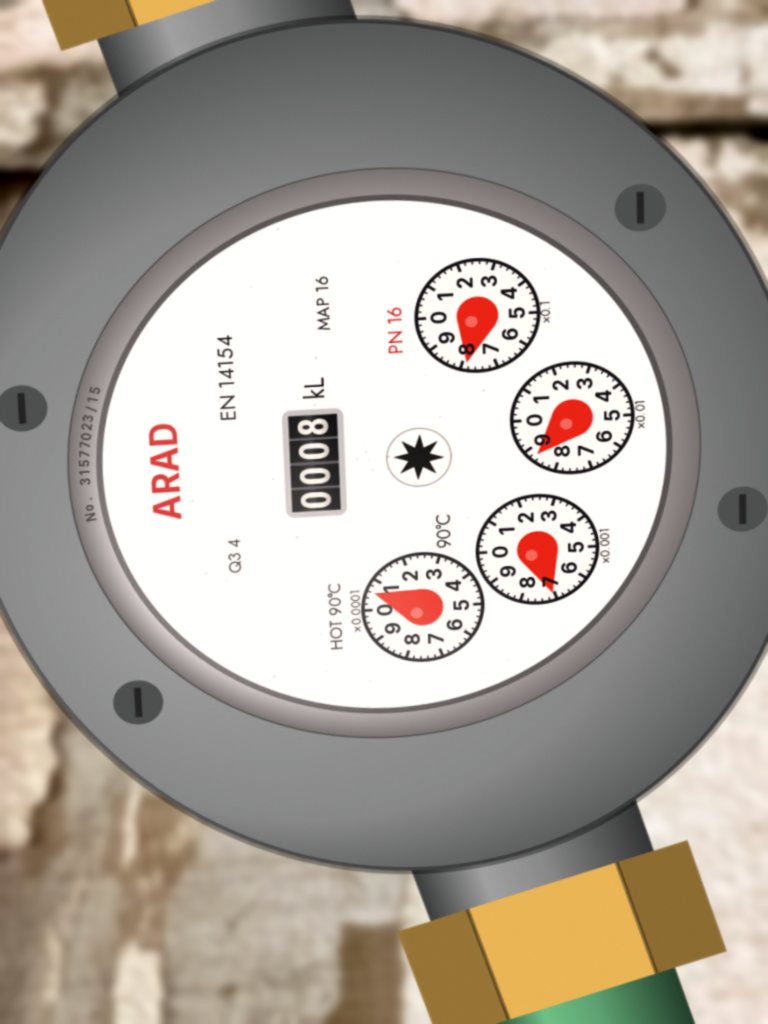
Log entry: 8.7870 kL
